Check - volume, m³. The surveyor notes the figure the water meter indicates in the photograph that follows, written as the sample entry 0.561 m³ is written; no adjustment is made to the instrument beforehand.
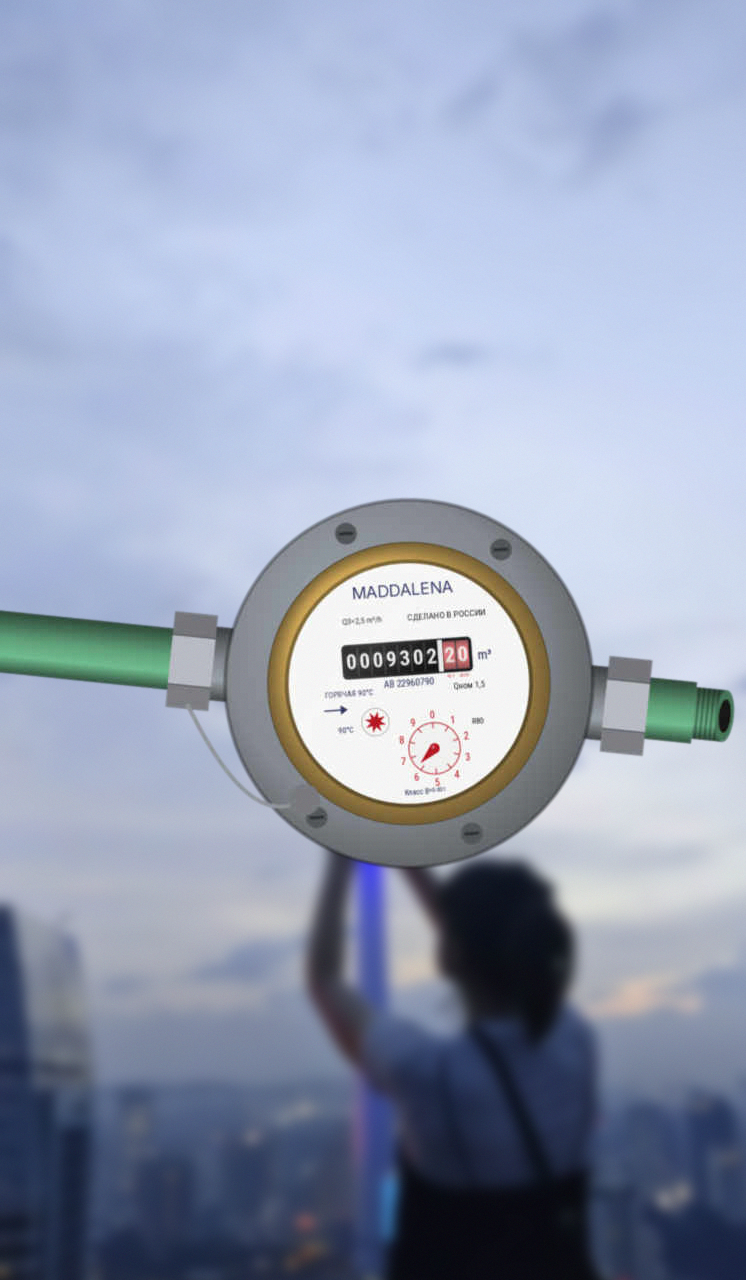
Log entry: 9302.206 m³
